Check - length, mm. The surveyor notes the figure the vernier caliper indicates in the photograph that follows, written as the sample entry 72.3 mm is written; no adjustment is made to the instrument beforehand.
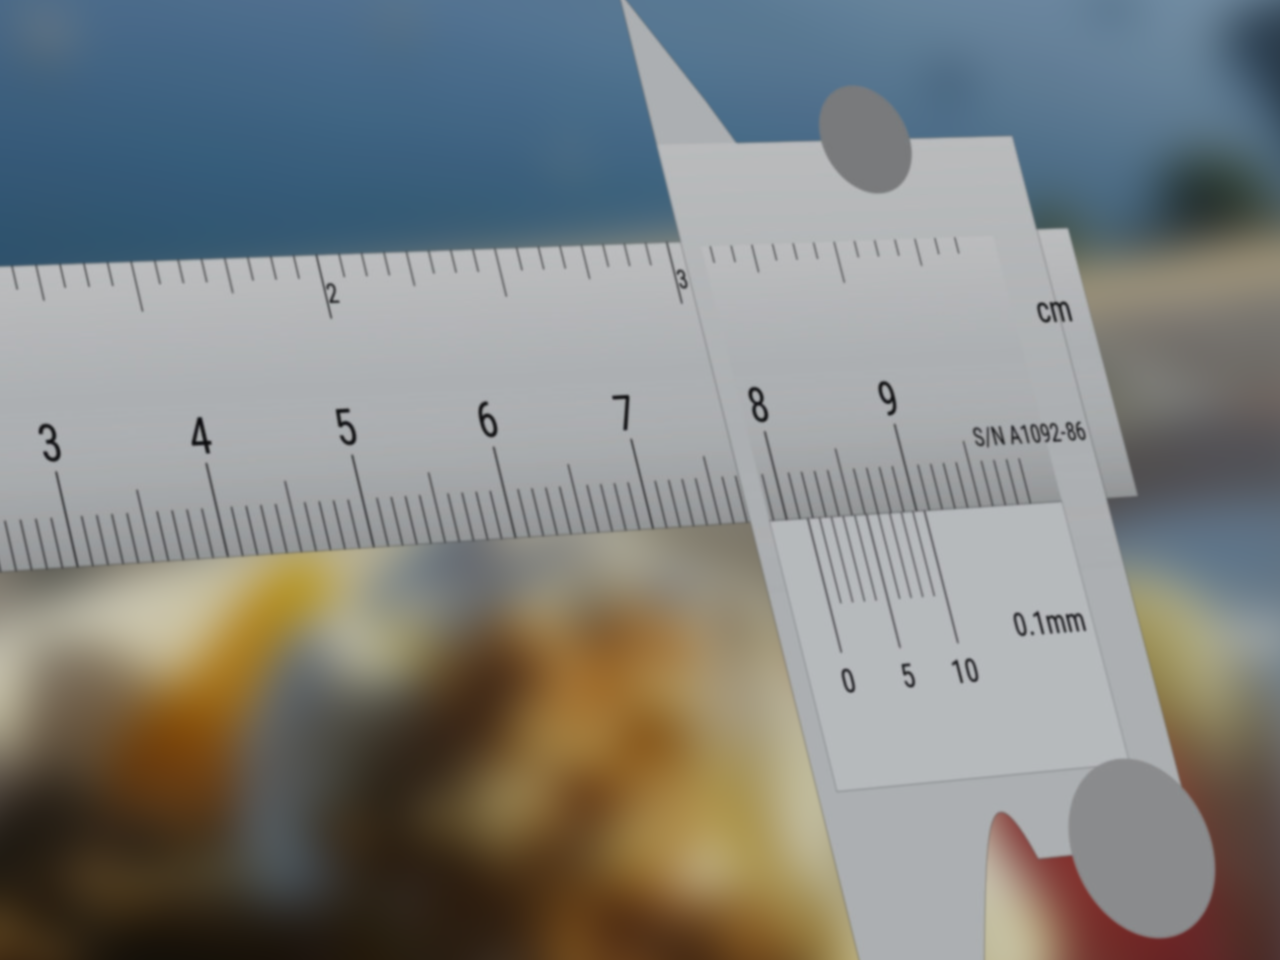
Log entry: 81.6 mm
